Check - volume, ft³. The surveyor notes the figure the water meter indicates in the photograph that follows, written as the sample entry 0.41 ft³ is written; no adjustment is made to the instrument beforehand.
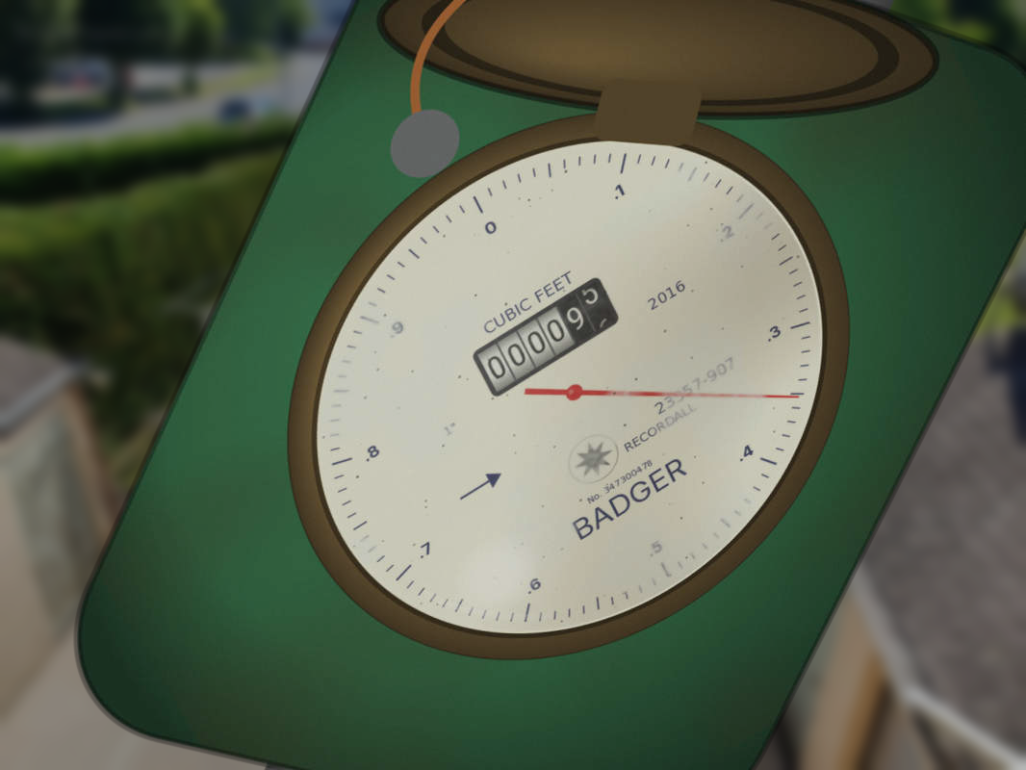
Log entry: 95.35 ft³
